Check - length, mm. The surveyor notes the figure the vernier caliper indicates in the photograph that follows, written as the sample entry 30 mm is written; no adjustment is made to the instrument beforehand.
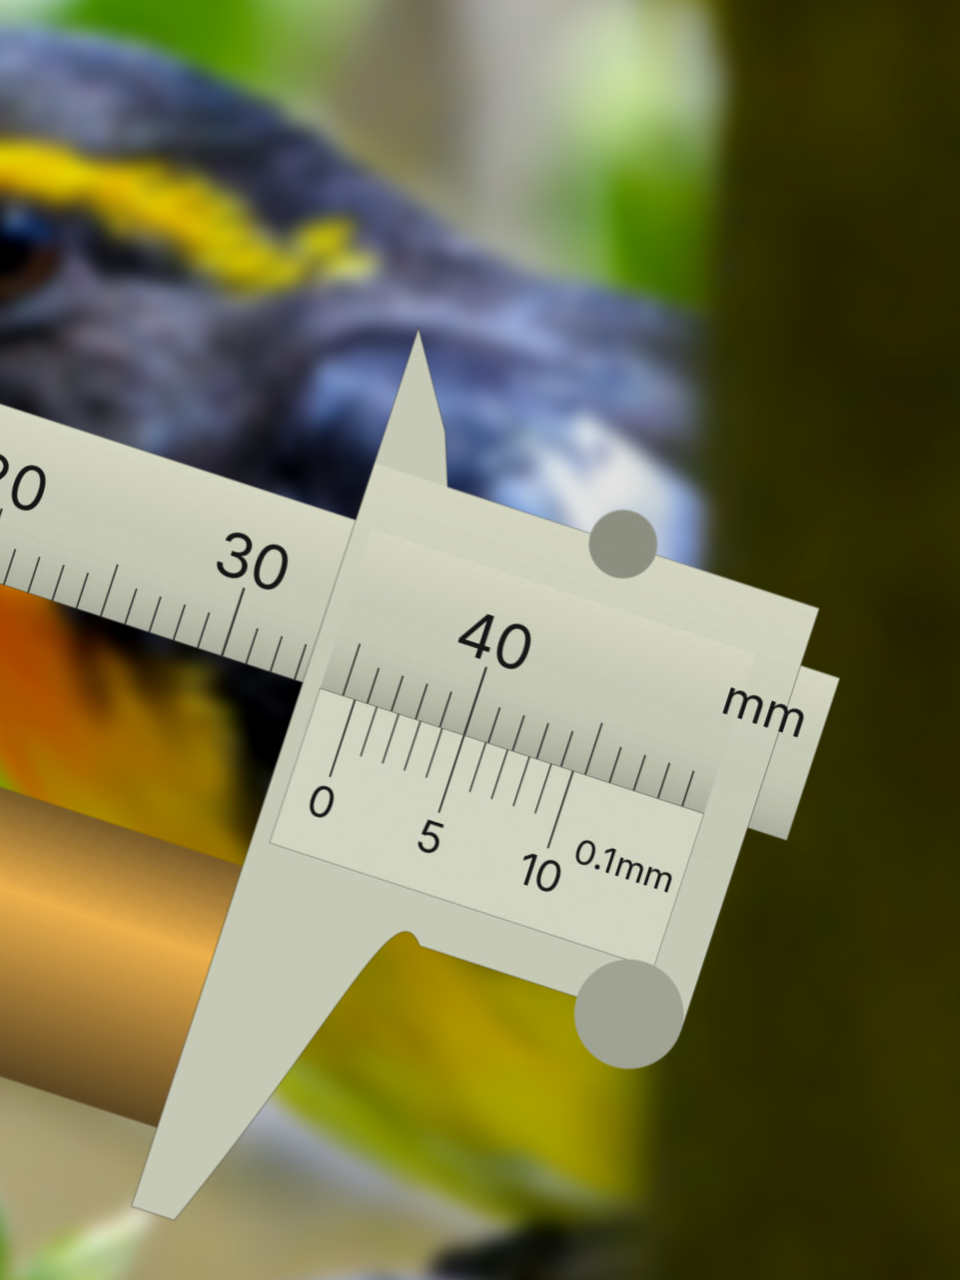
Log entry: 35.5 mm
